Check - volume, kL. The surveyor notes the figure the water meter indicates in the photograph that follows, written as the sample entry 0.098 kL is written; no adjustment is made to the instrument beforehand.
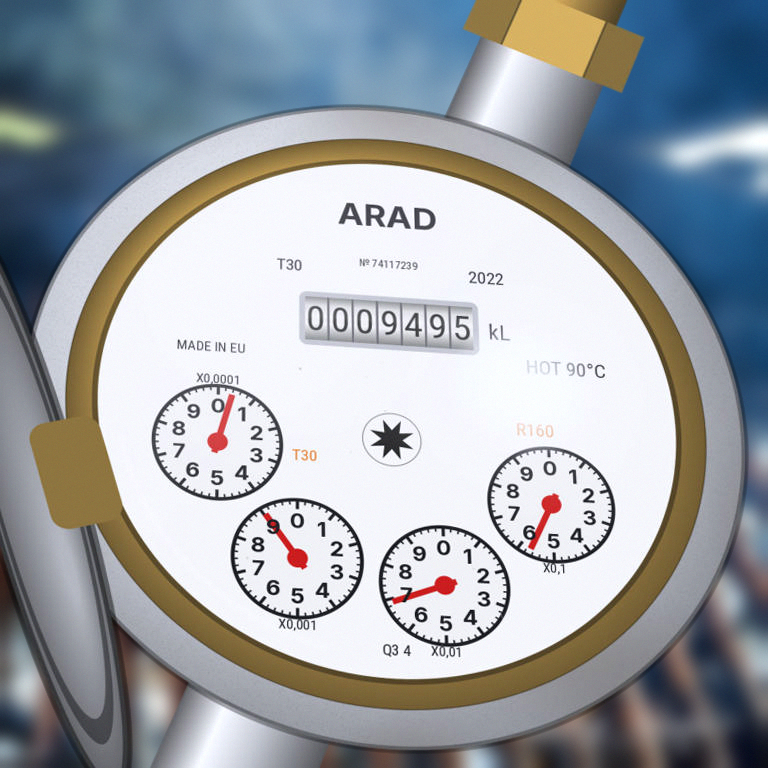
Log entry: 9495.5690 kL
